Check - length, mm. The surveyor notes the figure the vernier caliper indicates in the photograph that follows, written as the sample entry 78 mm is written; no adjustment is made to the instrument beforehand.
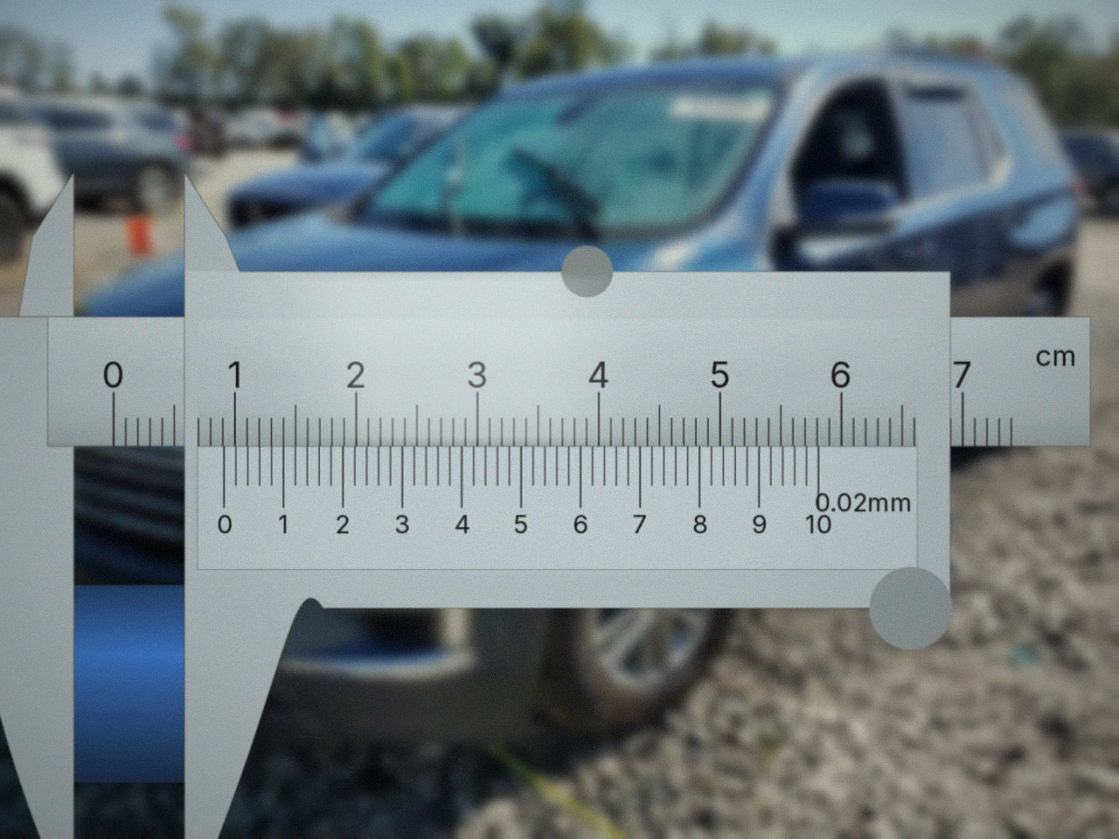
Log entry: 9.1 mm
